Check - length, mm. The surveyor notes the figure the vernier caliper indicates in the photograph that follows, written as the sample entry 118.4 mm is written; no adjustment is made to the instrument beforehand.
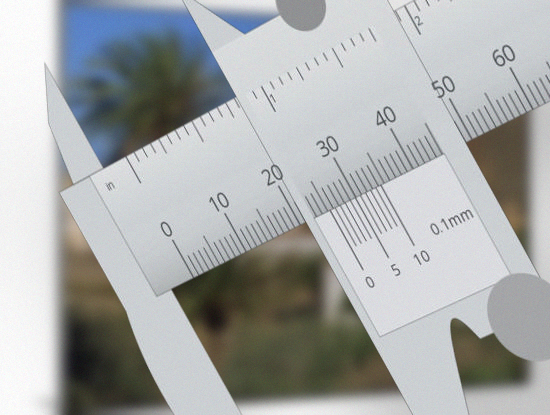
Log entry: 25.4 mm
